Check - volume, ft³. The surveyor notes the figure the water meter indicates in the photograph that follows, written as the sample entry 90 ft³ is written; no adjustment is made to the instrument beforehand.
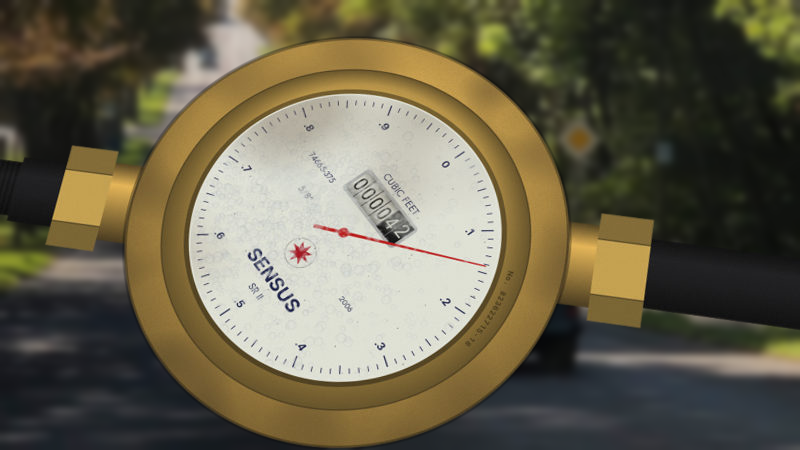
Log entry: 42.14 ft³
